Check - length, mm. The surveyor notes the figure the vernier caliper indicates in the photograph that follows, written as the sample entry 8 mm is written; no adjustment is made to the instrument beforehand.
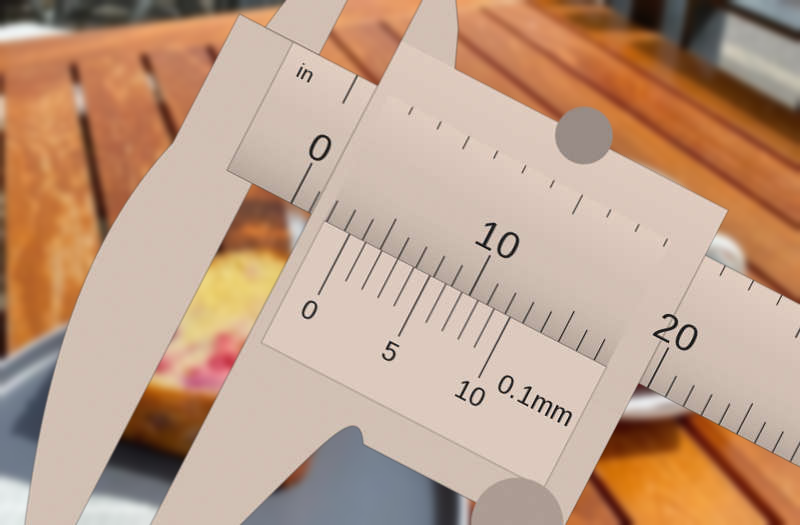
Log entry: 3.3 mm
